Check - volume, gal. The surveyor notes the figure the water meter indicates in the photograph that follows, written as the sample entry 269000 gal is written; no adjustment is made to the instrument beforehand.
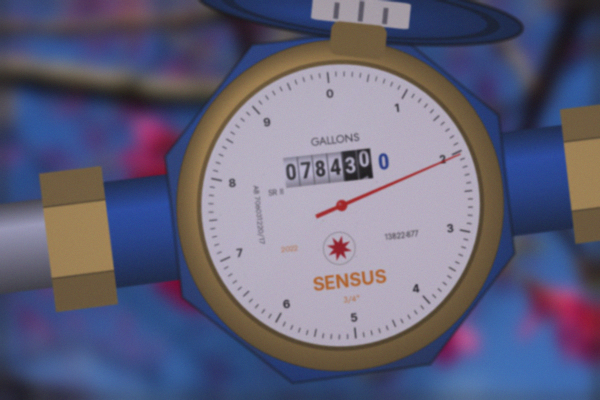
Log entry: 784302.0 gal
